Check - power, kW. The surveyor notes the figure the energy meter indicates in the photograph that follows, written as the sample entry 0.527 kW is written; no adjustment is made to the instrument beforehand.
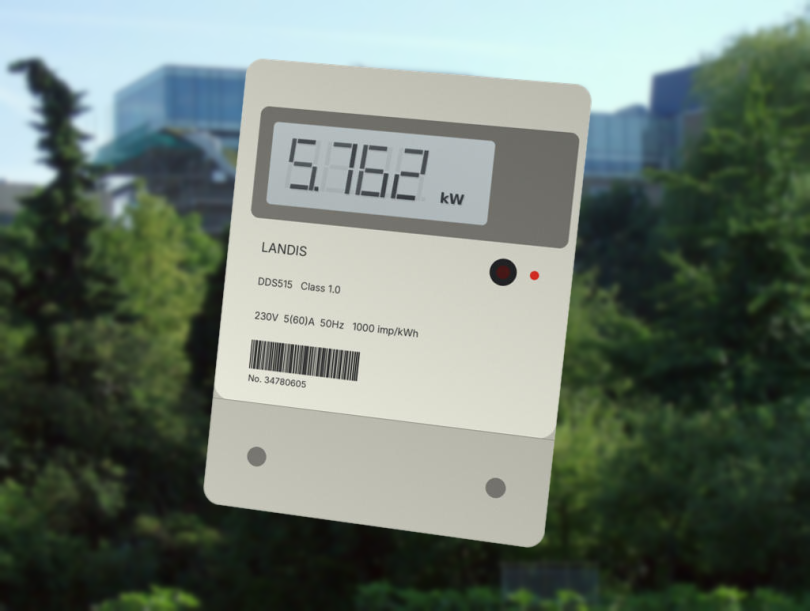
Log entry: 5.762 kW
